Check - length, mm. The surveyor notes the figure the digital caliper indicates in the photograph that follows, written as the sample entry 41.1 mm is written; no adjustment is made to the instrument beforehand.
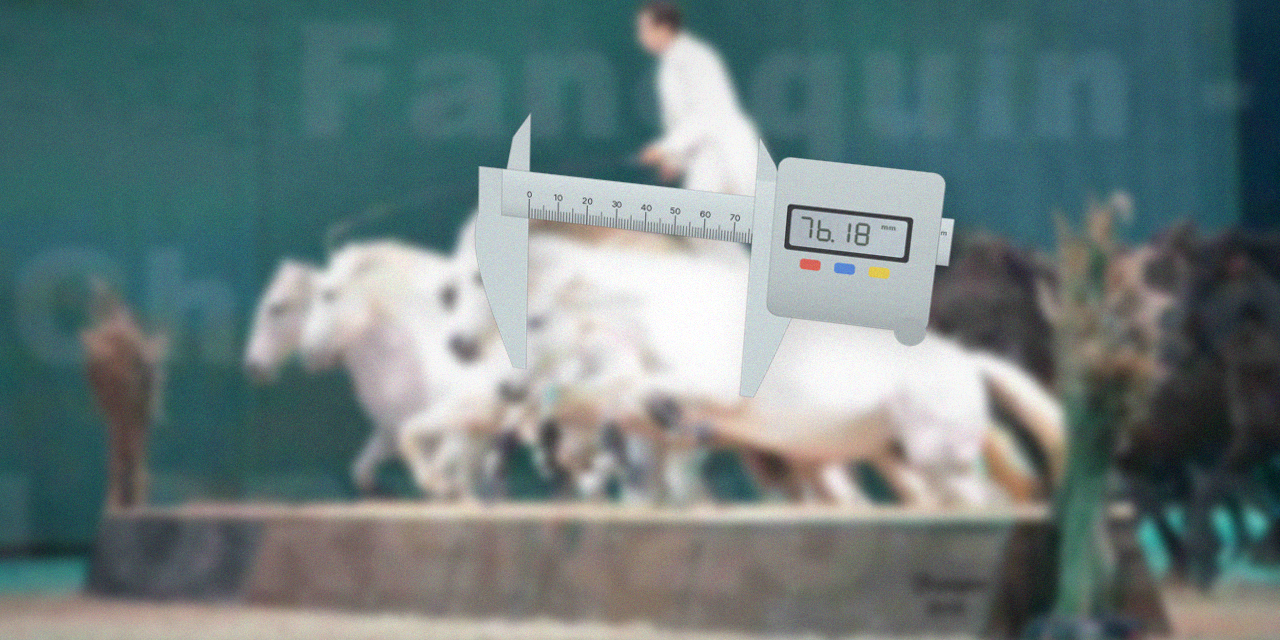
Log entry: 76.18 mm
